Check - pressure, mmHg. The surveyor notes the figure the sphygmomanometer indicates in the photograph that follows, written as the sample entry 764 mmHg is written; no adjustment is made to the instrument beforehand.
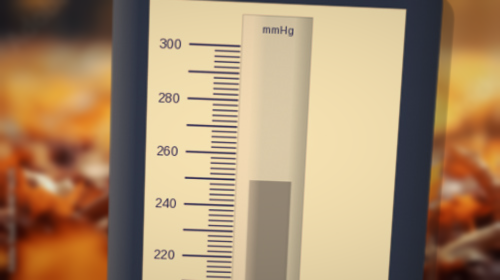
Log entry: 250 mmHg
